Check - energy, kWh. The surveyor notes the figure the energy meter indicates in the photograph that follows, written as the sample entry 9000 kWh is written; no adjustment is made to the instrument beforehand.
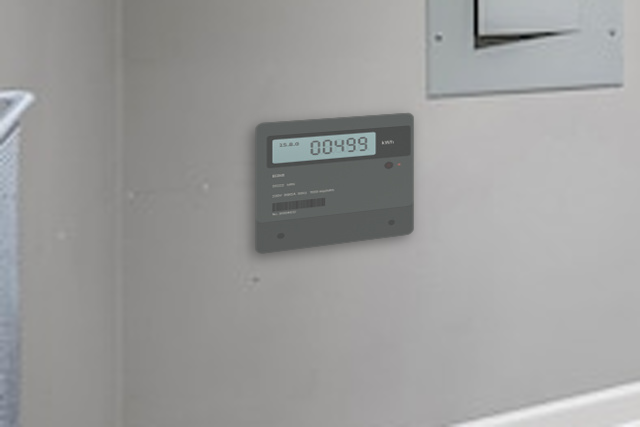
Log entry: 499 kWh
